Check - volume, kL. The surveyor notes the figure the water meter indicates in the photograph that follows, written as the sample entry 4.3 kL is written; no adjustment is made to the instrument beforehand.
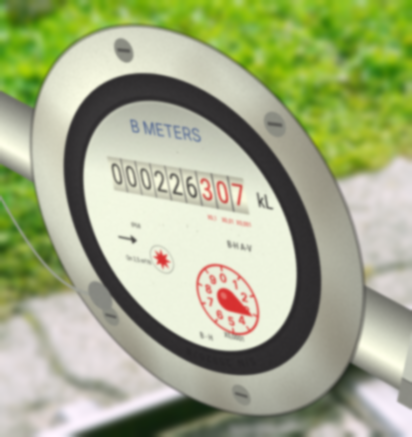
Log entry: 226.3073 kL
